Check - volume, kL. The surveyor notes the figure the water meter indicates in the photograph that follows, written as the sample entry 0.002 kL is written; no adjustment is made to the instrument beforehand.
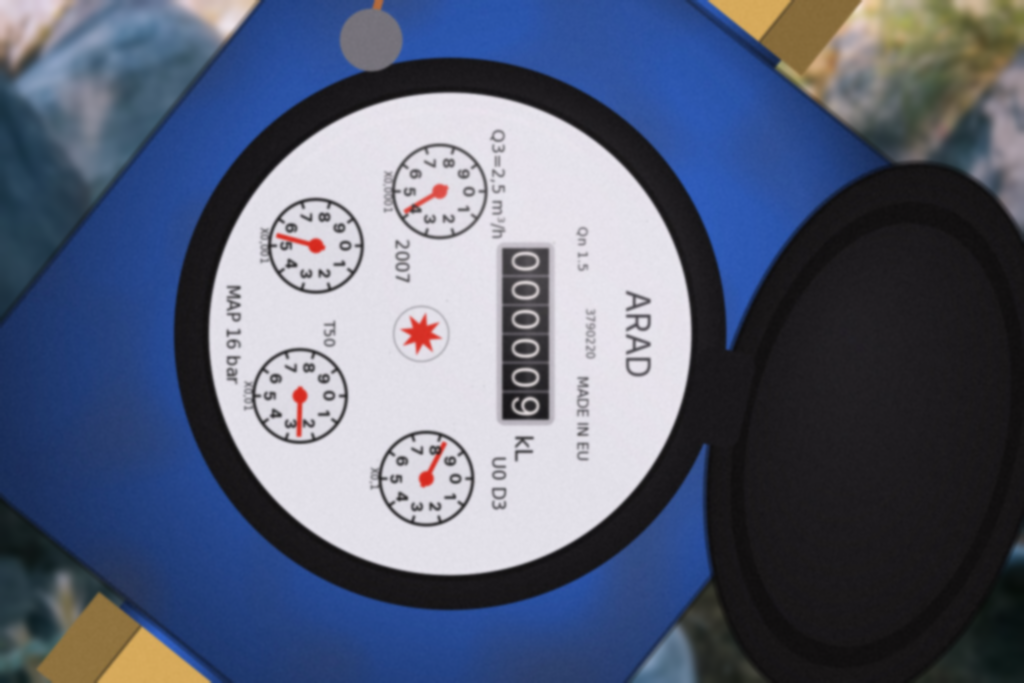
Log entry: 9.8254 kL
